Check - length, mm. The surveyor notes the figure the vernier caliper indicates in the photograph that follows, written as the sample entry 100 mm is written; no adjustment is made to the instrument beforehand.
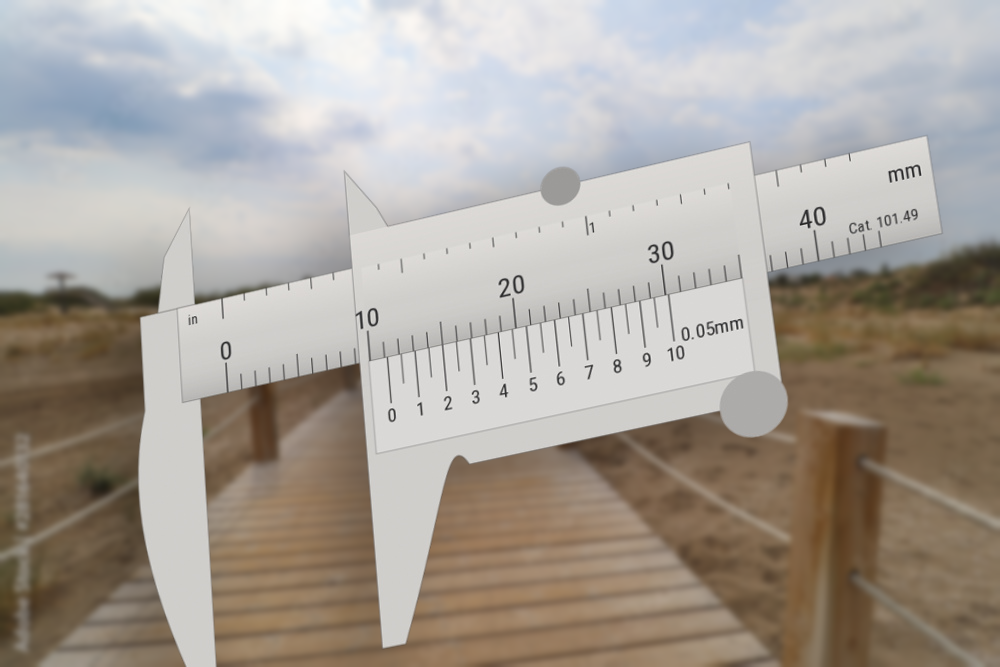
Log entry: 11.2 mm
